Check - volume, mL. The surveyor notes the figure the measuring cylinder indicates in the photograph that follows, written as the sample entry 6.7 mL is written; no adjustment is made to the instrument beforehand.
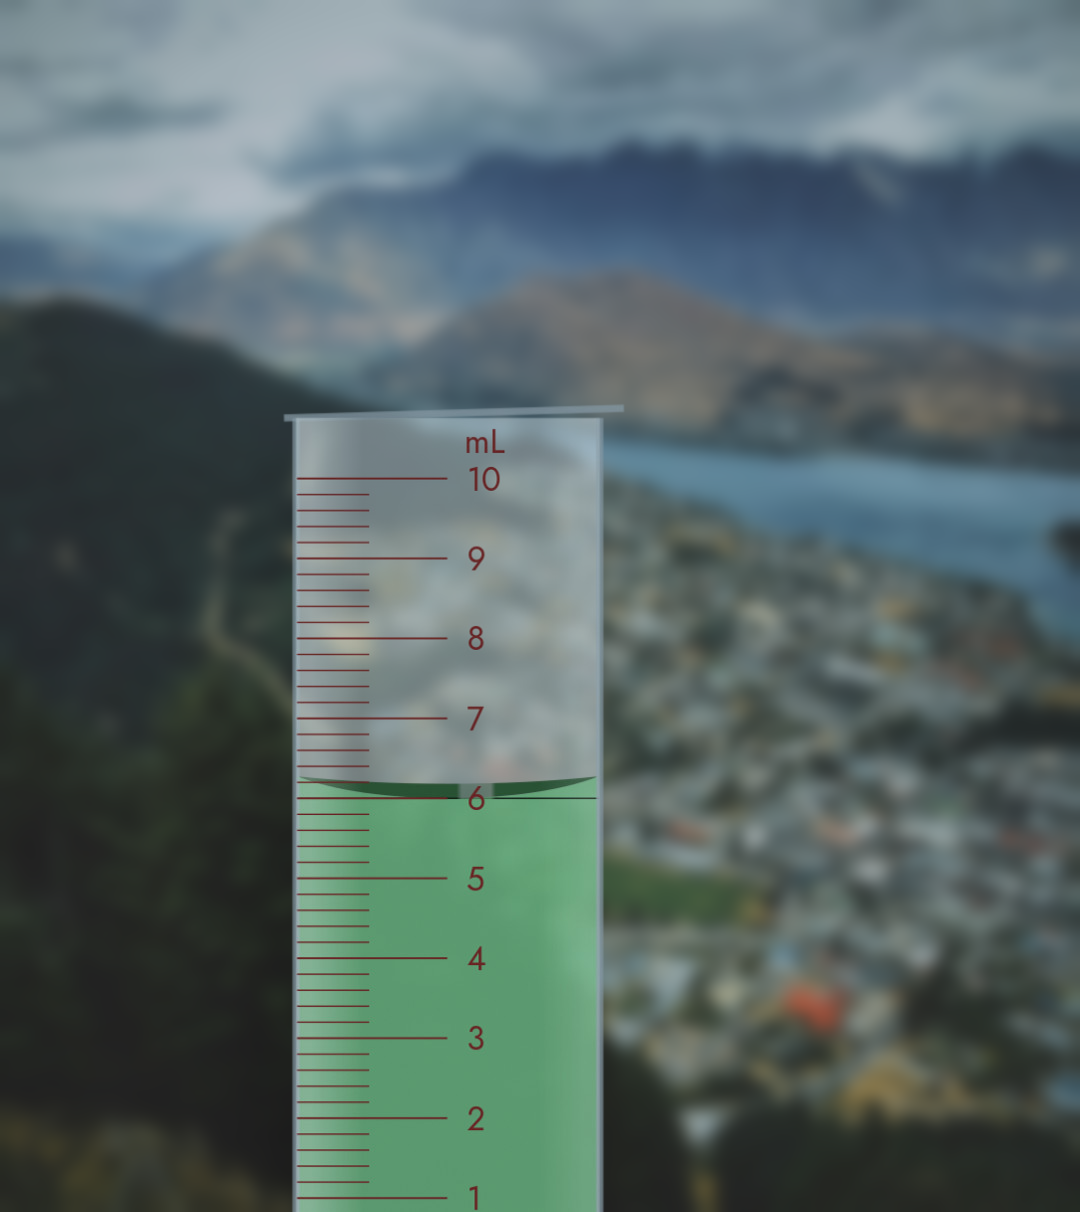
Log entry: 6 mL
